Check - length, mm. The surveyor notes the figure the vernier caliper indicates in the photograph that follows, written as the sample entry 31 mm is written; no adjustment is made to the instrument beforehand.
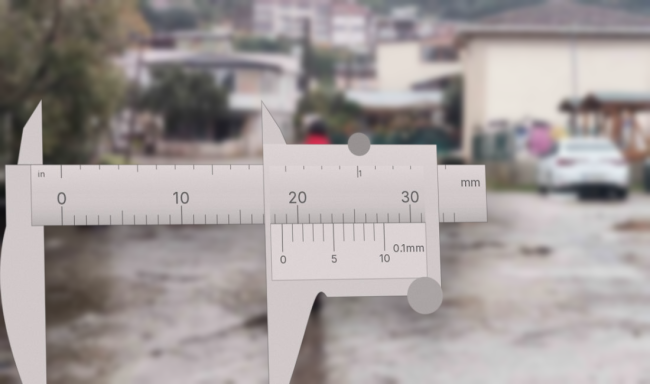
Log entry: 18.6 mm
